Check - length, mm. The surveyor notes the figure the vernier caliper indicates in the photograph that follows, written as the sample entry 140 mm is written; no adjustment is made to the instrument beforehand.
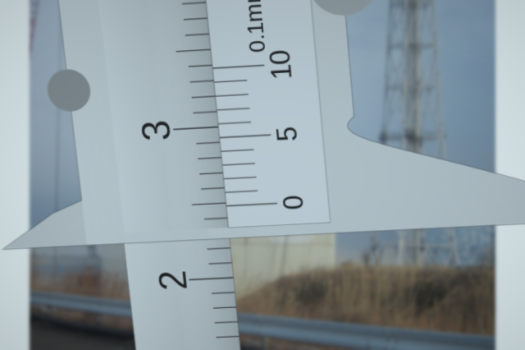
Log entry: 24.8 mm
